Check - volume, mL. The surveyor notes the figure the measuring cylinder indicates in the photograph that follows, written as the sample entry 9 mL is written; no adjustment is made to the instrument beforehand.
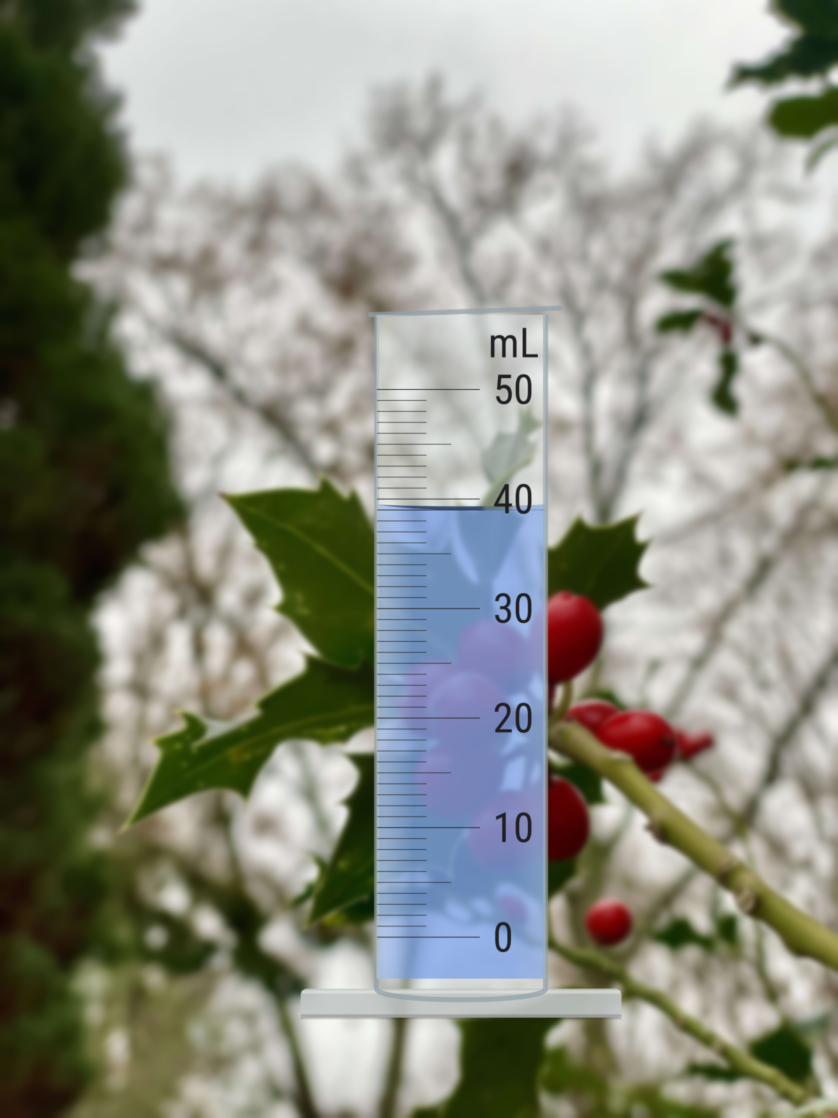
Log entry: 39 mL
